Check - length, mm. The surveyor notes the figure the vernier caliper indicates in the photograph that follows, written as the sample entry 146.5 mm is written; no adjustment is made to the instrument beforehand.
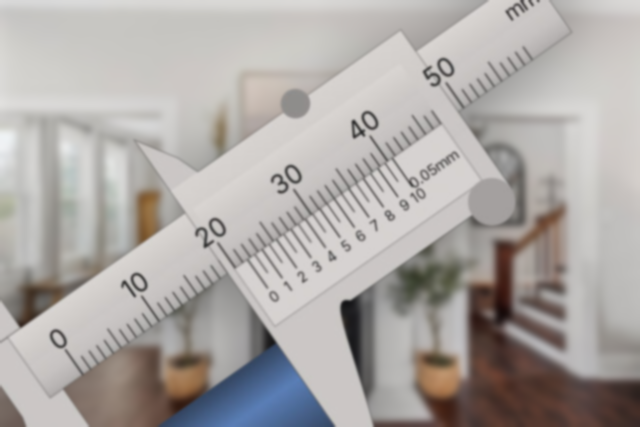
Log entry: 21.6 mm
